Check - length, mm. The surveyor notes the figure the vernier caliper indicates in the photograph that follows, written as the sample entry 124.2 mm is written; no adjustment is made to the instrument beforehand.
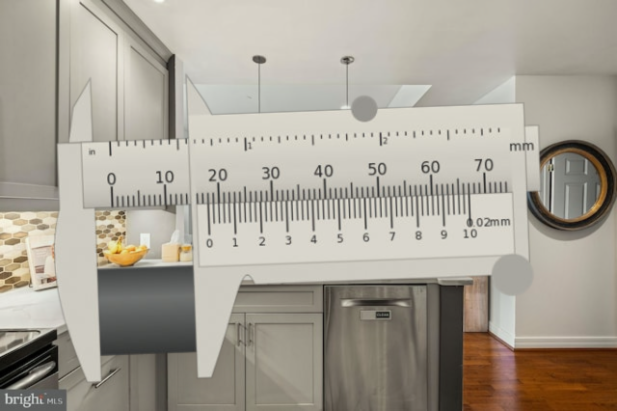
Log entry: 18.0 mm
